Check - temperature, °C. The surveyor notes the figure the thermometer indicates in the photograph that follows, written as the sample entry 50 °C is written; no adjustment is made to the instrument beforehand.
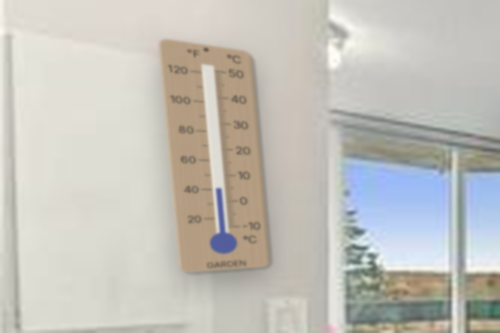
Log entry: 5 °C
